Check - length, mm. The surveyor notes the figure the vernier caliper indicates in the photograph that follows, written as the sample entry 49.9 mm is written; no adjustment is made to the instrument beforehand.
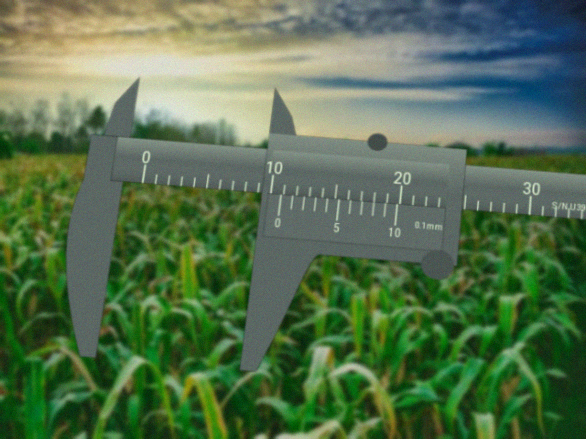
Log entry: 10.8 mm
